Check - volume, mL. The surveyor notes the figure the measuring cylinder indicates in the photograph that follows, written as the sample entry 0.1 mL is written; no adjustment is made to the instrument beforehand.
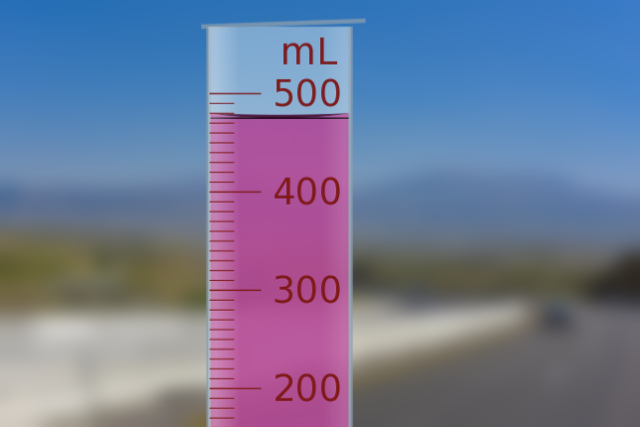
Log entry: 475 mL
